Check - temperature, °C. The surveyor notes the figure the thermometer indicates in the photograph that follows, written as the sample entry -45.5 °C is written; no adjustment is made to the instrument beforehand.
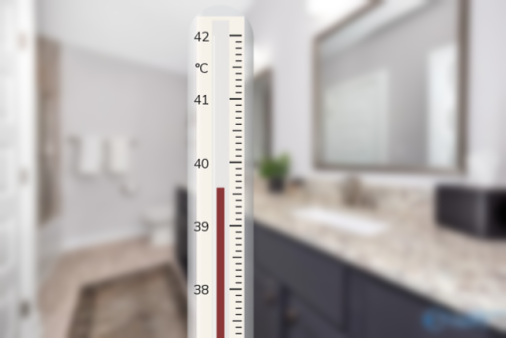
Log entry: 39.6 °C
